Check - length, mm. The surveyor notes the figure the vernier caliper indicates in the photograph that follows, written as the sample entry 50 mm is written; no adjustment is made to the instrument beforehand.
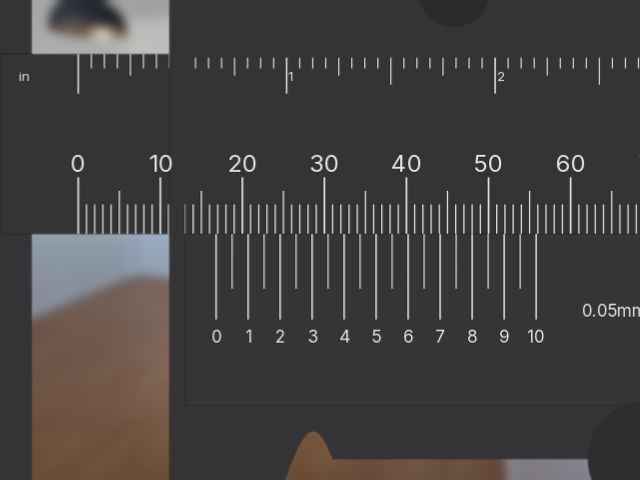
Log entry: 16.8 mm
